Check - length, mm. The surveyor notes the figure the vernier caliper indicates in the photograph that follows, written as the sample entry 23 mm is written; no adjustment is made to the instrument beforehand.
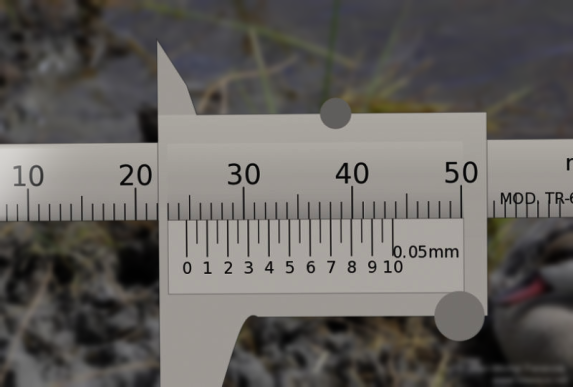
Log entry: 24.7 mm
